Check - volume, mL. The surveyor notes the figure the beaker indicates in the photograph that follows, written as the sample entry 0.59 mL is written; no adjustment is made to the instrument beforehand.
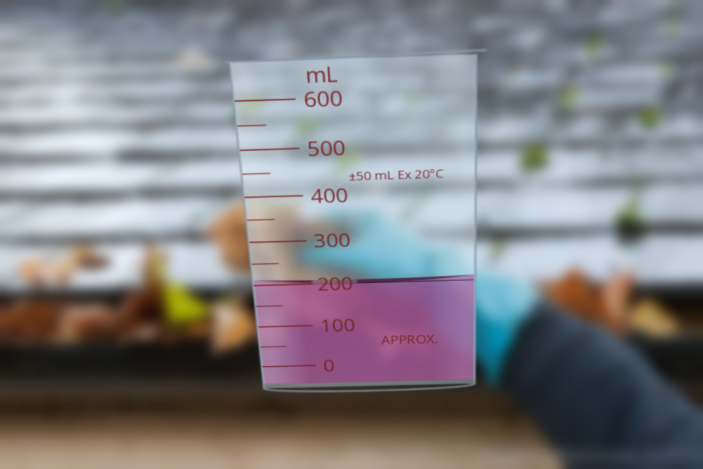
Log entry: 200 mL
